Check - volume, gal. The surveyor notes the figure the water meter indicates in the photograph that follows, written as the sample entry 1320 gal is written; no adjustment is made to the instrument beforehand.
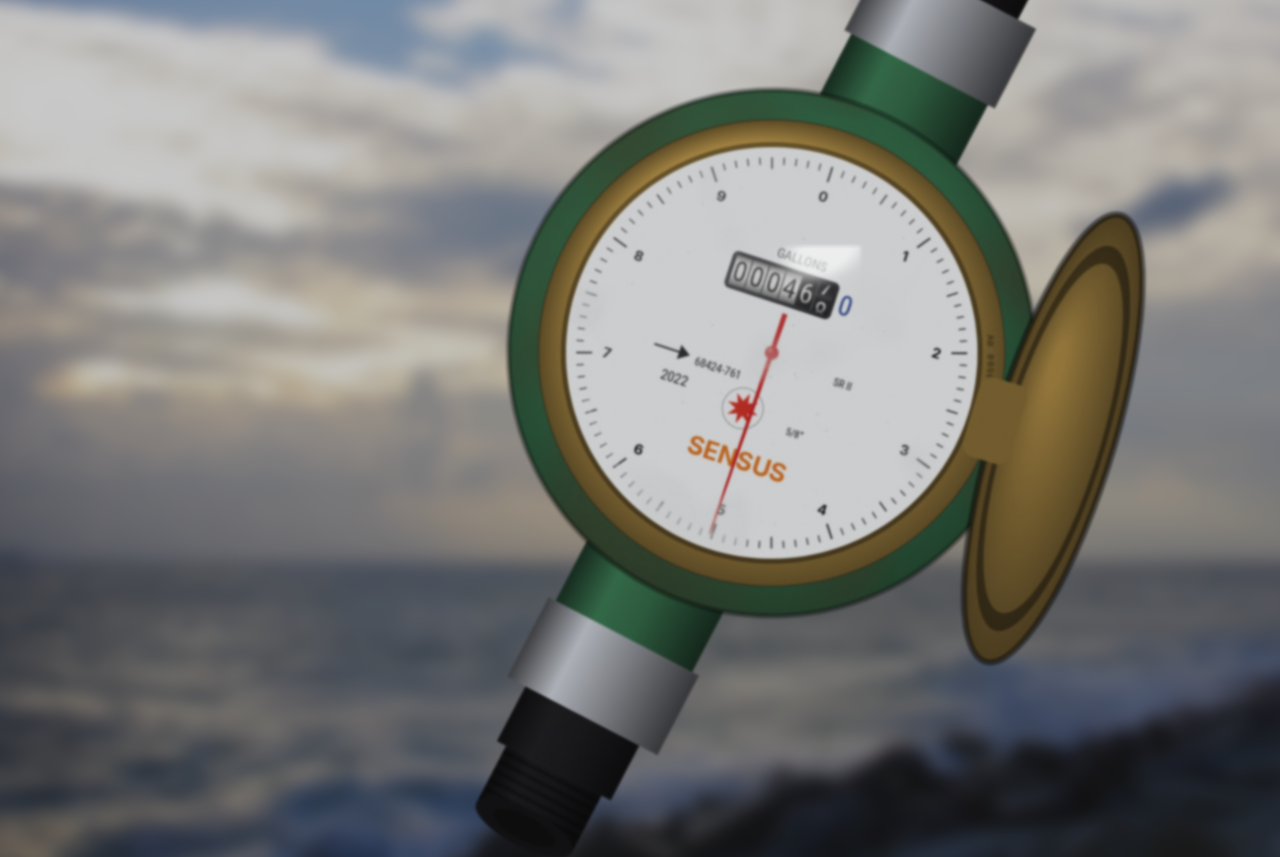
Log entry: 4675.0 gal
